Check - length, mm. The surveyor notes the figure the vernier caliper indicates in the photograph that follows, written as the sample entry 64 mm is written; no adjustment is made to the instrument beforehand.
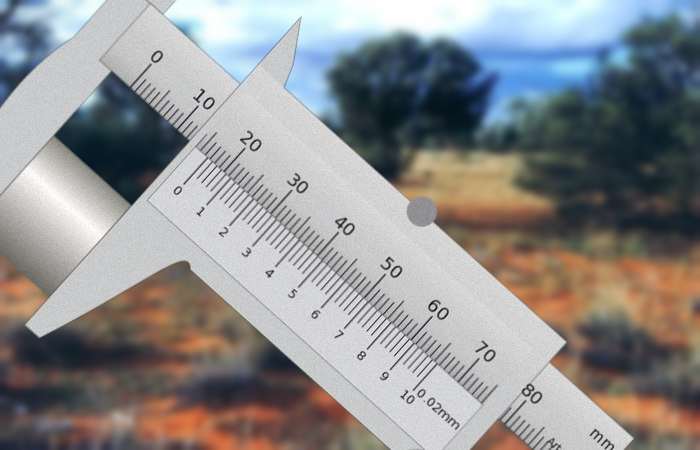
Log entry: 16.6 mm
